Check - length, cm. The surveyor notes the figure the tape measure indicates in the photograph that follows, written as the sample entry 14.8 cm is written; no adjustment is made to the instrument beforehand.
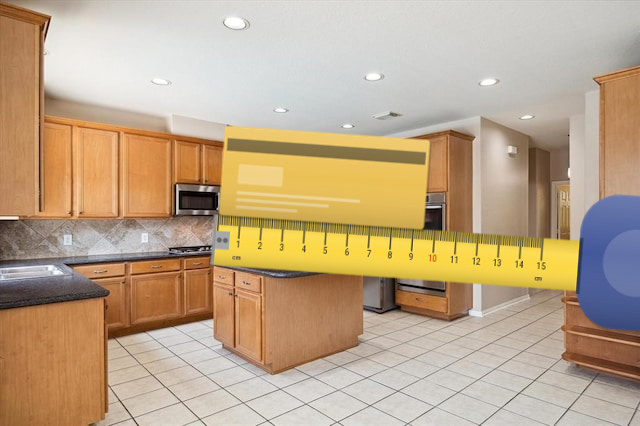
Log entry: 9.5 cm
